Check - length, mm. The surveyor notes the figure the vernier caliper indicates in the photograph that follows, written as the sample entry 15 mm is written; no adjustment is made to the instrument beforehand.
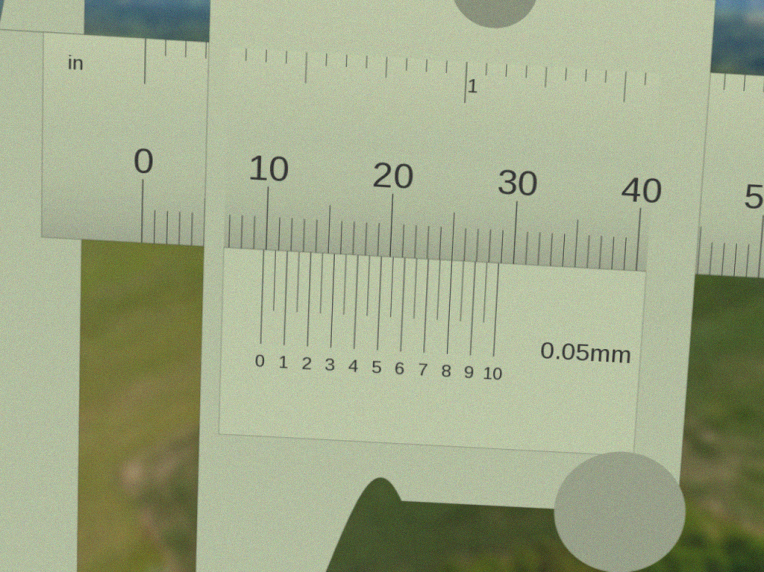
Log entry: 9.8 mm
